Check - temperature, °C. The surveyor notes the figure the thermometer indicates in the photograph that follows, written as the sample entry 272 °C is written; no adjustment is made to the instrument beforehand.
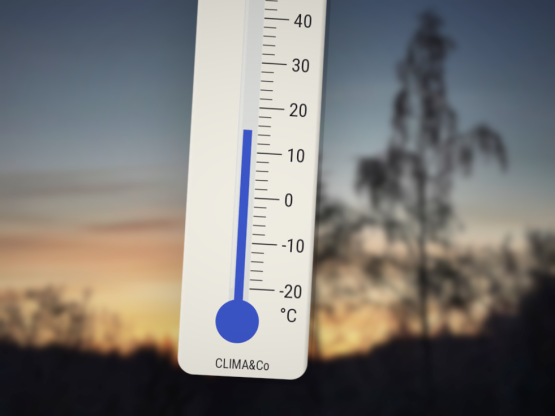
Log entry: 15 °C
